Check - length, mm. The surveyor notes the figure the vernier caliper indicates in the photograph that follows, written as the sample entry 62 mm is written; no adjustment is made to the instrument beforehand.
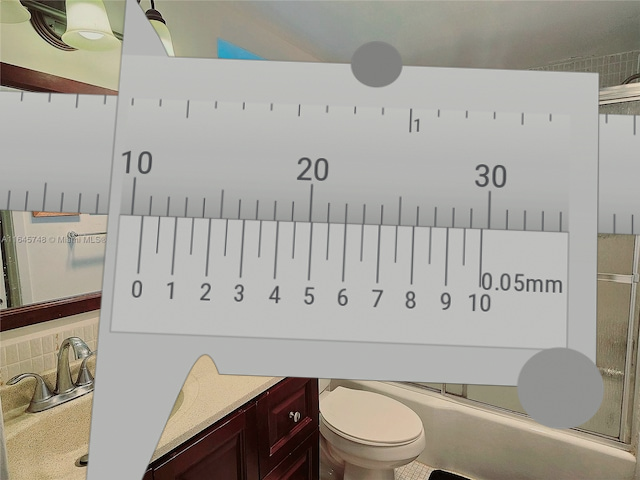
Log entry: 10.6 mm
